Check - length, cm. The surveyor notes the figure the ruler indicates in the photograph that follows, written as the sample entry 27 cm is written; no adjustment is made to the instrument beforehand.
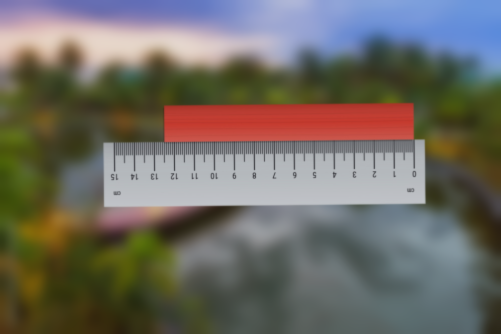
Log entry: 12.5 cm
